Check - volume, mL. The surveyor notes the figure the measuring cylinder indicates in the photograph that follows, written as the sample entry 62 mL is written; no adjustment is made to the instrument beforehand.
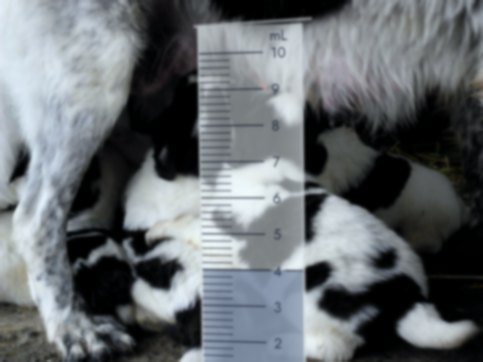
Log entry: 4 mL
